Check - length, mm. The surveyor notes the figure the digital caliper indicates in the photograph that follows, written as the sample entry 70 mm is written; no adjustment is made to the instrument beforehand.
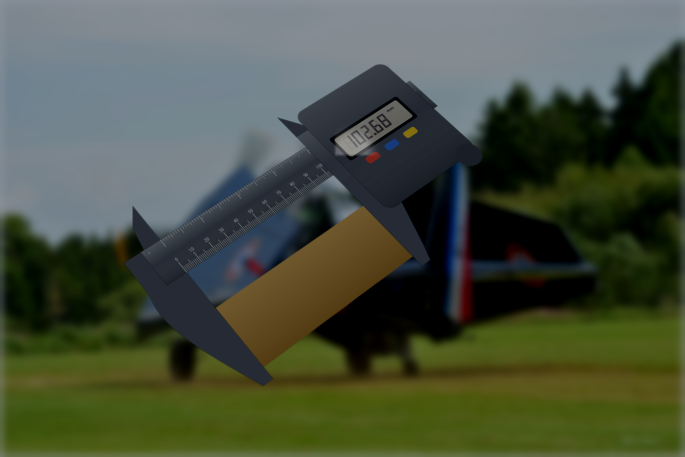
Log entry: 102.68 mm
